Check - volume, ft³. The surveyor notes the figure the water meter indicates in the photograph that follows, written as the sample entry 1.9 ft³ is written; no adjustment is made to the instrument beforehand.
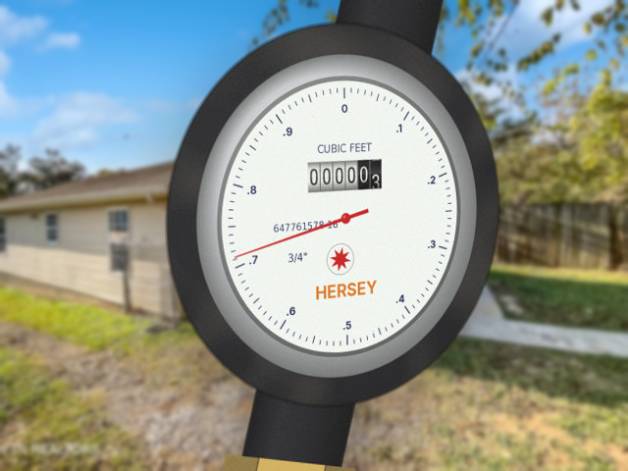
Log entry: 2.71 ft³
